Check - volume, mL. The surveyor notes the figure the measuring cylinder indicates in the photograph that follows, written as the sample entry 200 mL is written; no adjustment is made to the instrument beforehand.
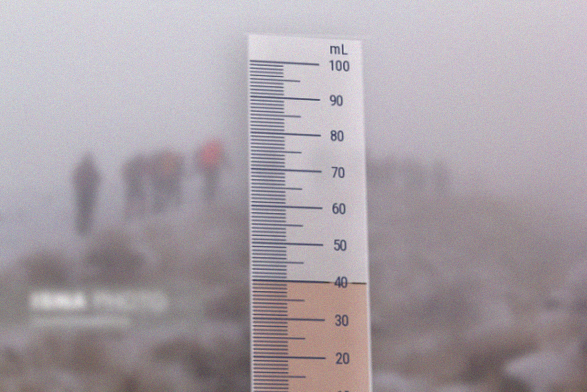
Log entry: 40 mL
